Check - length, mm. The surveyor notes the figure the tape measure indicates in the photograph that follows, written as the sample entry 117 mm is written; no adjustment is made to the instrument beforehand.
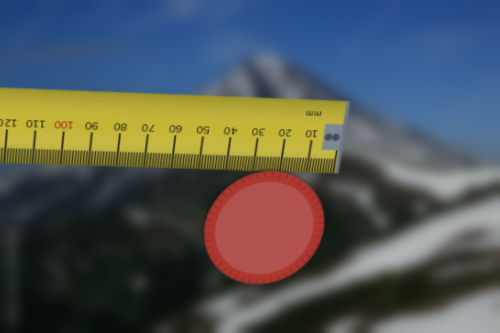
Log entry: 45 mm
